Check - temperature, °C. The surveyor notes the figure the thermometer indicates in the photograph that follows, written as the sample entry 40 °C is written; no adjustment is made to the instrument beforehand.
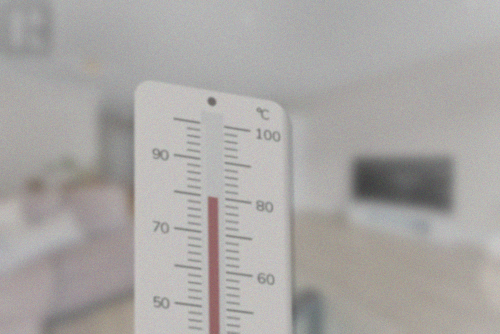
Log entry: 80 °C
